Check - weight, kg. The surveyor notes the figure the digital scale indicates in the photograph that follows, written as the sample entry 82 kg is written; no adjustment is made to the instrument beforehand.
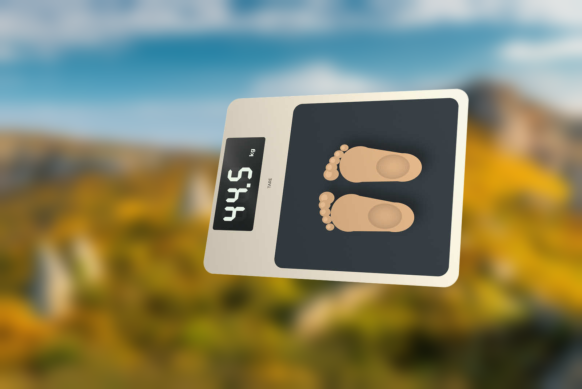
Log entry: 44.5 kg
